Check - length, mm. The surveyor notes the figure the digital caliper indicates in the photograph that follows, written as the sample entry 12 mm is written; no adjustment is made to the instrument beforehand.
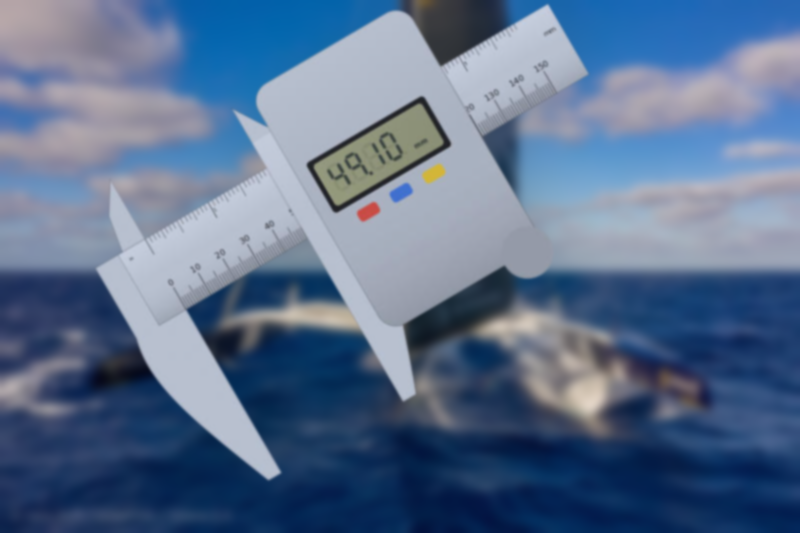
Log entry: 49.10 mm
